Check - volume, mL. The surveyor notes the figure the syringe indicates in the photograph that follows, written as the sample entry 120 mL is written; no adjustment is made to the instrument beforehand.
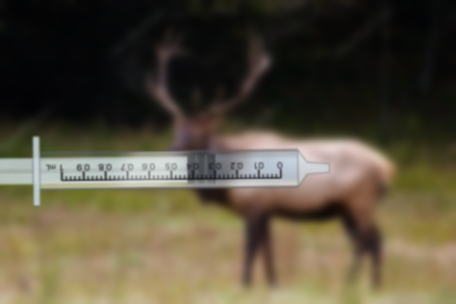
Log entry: 0.3 mL
